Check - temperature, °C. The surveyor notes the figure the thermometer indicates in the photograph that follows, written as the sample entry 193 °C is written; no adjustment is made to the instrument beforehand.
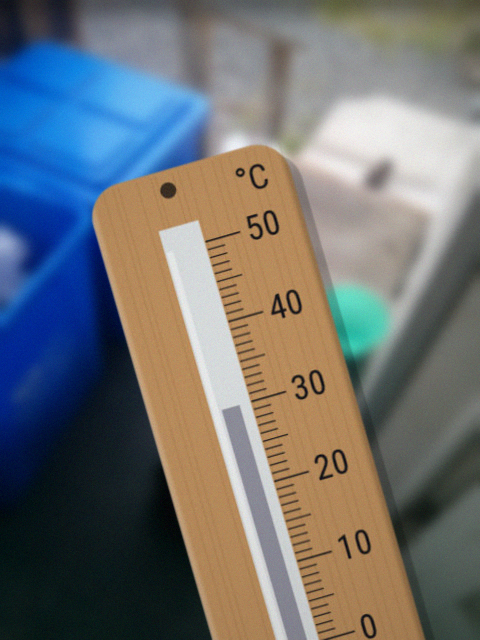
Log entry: 30 °C
